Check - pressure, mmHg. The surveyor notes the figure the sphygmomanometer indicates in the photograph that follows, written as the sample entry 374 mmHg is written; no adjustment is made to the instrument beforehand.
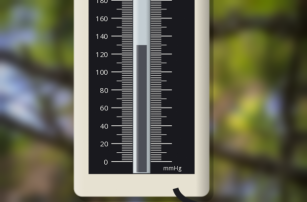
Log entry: 130 mmHg
